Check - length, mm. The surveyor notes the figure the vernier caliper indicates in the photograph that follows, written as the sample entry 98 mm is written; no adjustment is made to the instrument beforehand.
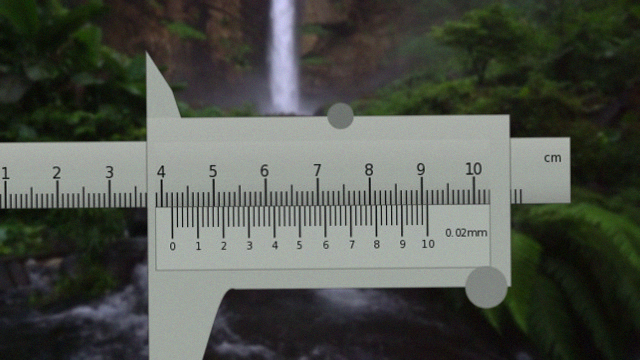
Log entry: 42.0 mm
